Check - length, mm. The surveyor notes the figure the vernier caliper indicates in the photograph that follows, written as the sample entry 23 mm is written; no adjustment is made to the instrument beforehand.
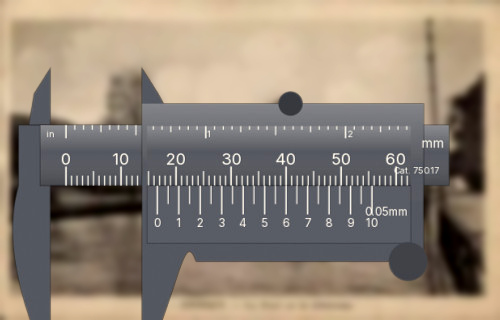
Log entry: 16.6 mm
